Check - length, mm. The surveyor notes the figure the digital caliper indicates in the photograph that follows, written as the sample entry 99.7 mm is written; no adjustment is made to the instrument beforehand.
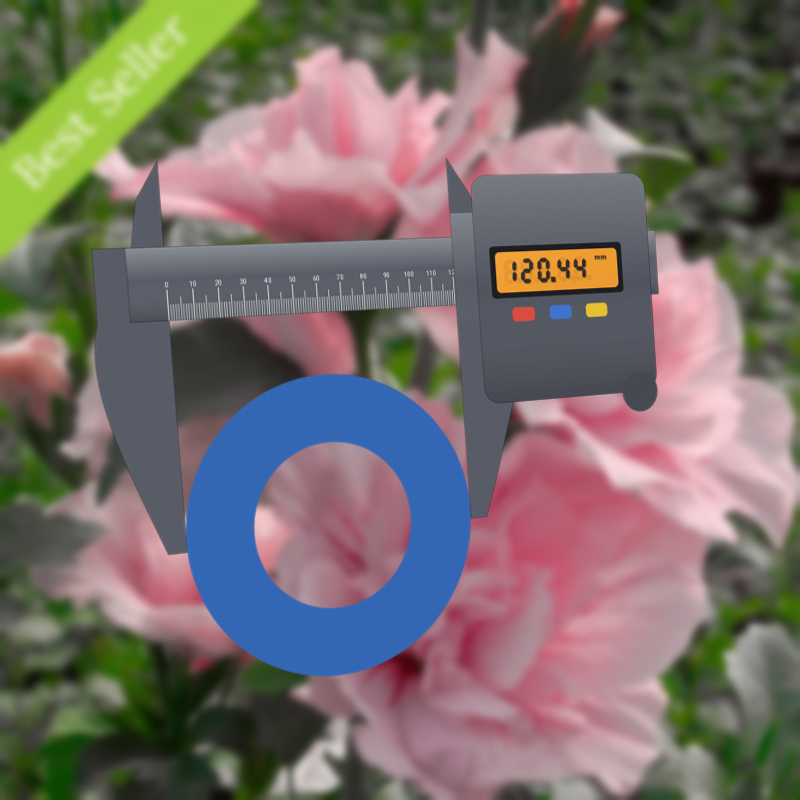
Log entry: 120.44 mm
